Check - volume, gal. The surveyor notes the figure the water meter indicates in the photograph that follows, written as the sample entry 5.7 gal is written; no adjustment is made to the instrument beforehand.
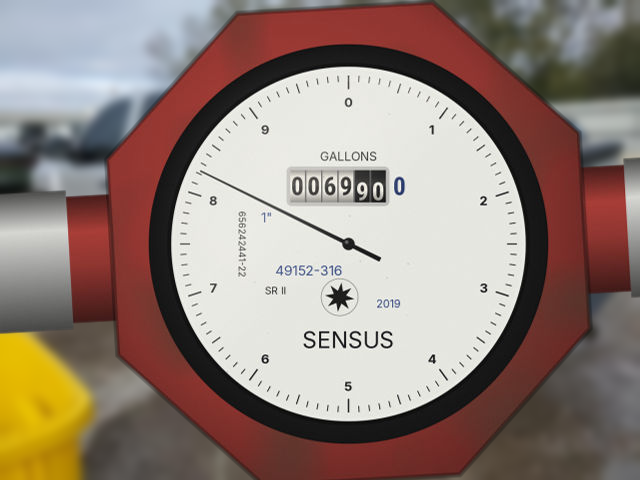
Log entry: 69898.2 gal
